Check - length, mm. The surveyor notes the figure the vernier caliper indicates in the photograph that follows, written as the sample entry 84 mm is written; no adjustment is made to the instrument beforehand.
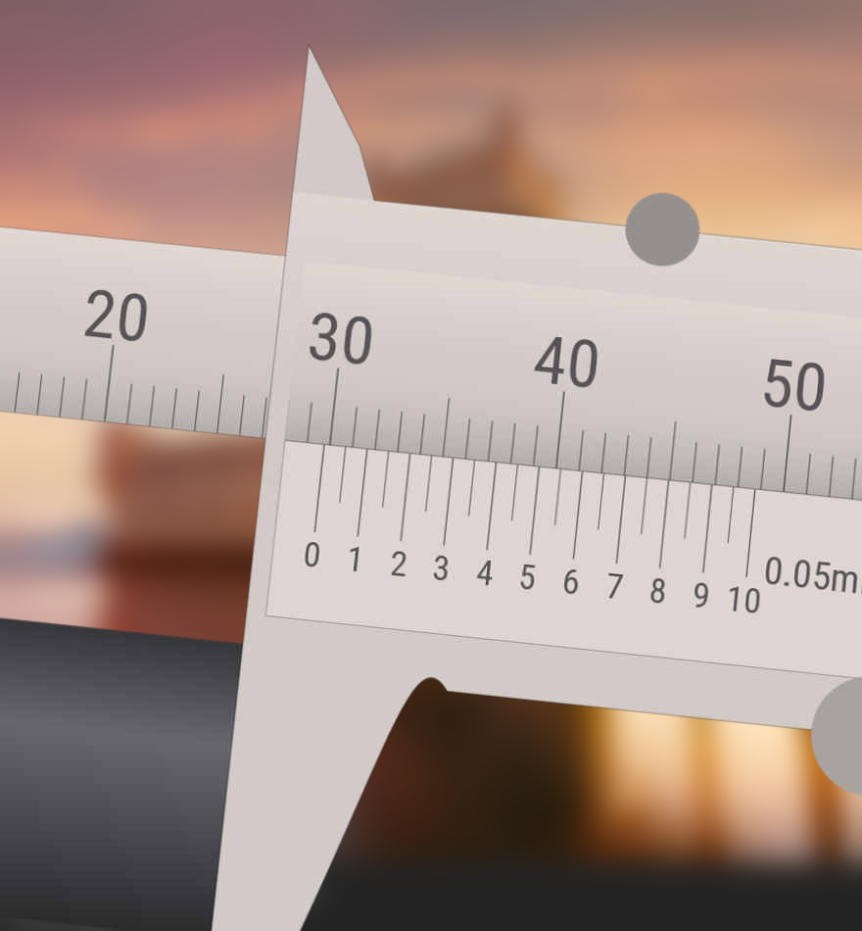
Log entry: 29.75 mm
